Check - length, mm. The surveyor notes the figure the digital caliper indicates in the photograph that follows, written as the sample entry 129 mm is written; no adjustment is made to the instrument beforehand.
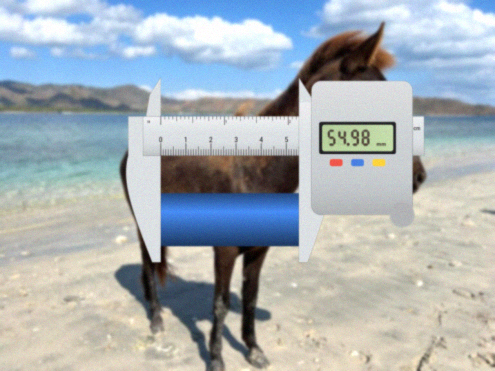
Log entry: 54.98 mm
